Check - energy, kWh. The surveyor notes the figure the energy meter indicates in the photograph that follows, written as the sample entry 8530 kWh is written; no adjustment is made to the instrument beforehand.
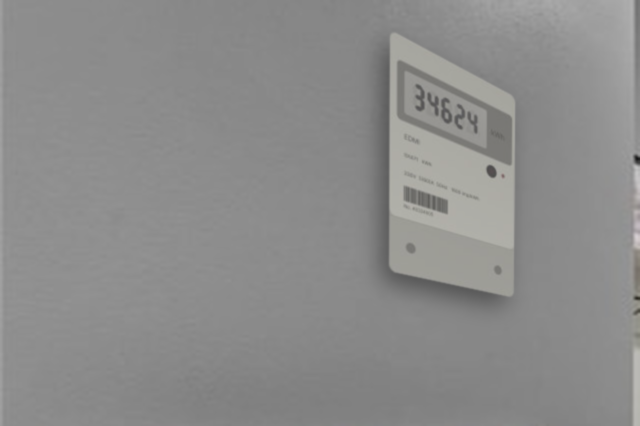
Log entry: 34624 kWh
